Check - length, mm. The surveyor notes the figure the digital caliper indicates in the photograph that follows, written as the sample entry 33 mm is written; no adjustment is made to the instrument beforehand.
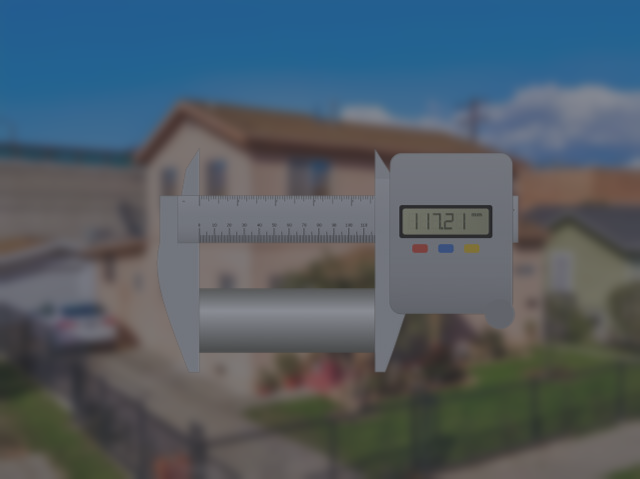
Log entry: 117.21 mm
